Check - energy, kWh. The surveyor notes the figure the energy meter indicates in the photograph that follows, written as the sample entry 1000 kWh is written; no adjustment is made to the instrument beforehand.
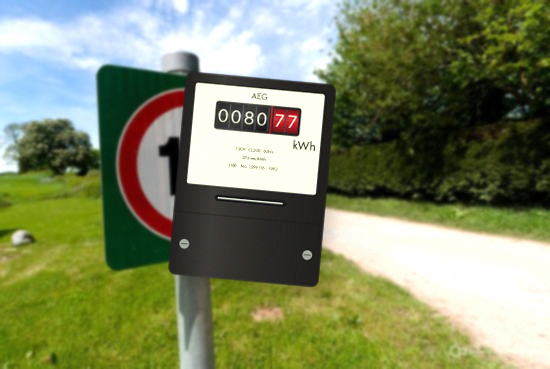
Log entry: 80.77 kWh
